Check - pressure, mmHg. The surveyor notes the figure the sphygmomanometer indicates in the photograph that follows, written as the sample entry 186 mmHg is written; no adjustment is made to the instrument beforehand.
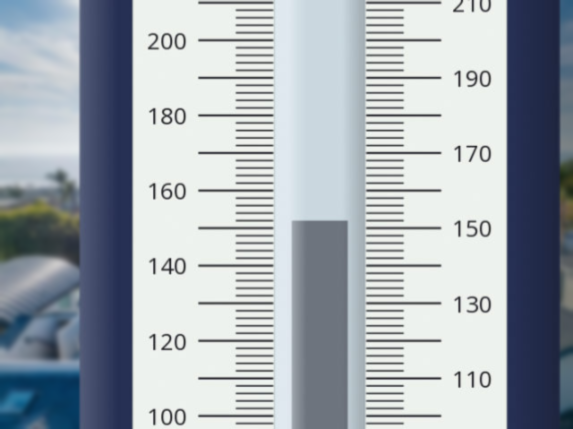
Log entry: 152 mmHg
